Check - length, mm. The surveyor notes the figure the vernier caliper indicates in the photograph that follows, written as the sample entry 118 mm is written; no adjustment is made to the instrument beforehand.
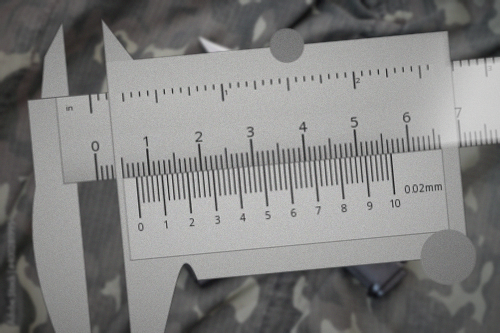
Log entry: 7.5 mm
